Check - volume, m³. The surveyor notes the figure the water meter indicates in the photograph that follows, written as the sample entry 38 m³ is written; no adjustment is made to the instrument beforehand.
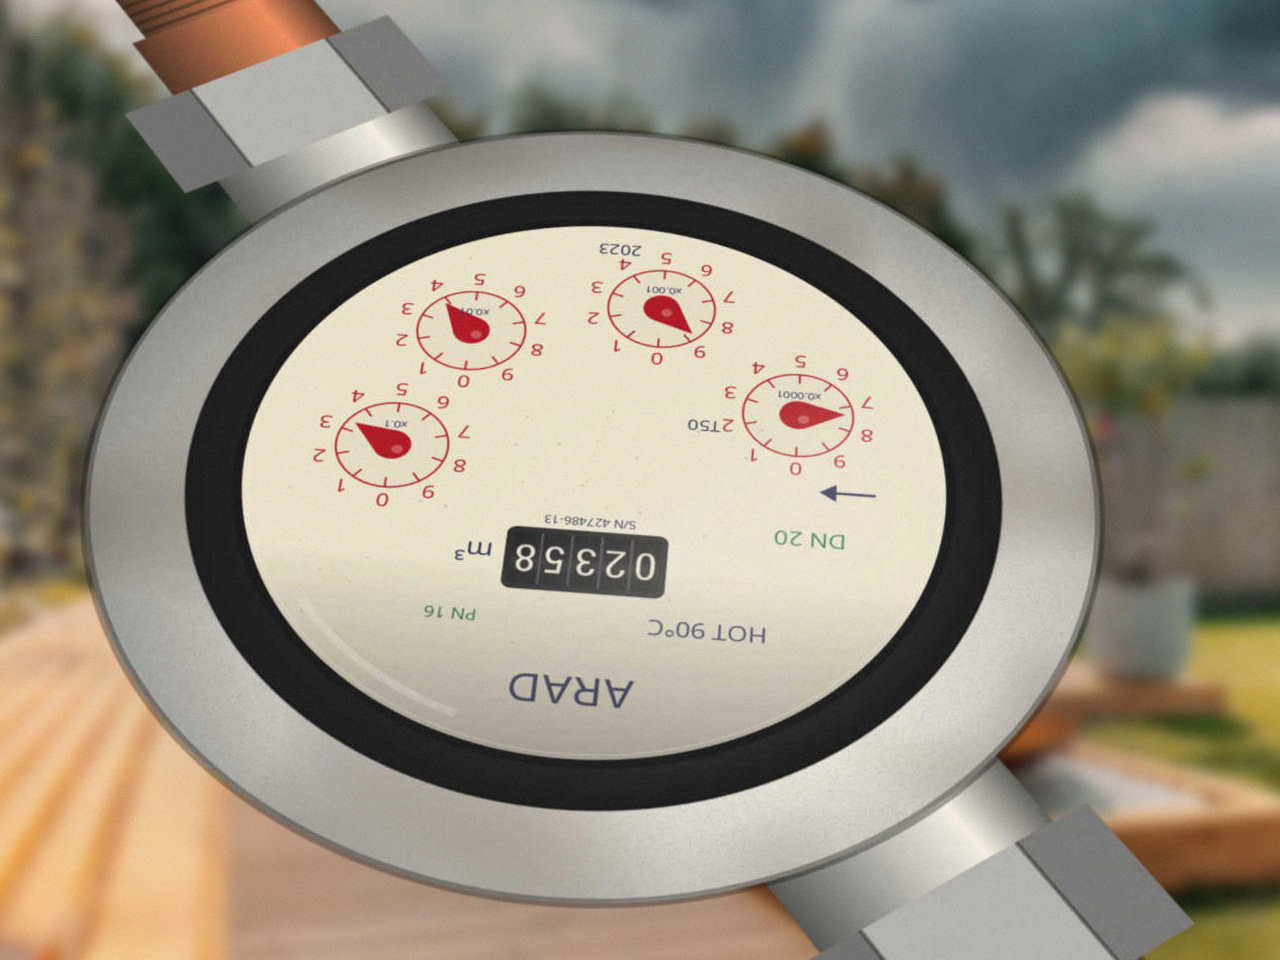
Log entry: 2358.3387 m³
